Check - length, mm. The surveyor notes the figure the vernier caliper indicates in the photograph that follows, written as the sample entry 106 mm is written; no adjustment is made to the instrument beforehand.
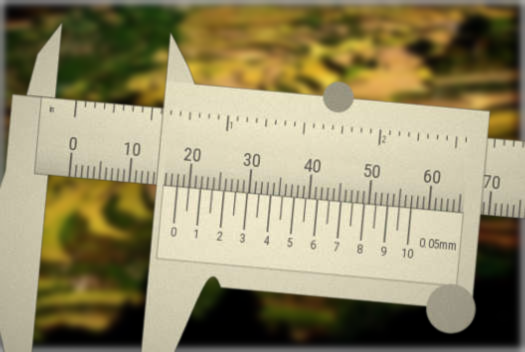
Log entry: 18.0 mm
